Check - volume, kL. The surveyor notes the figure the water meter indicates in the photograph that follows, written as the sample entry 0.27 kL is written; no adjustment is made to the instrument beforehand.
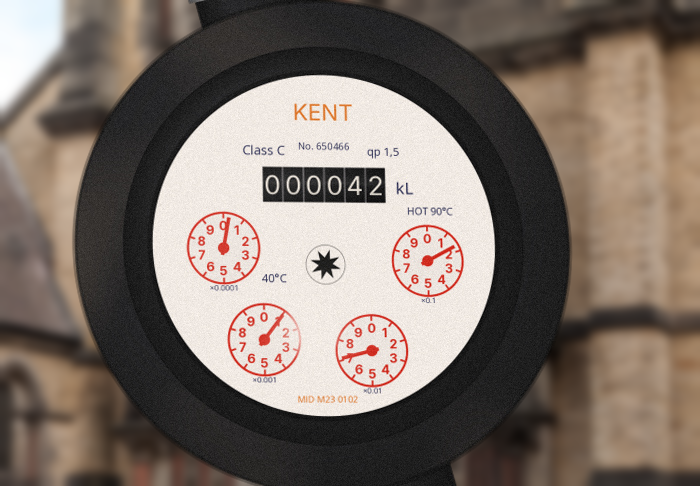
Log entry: 42.1710 kL
